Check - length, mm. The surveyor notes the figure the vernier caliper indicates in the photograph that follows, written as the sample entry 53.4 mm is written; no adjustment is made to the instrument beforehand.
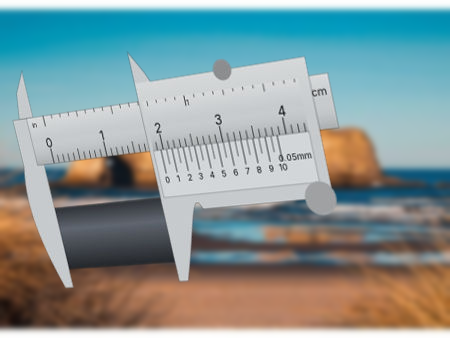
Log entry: 19.6 mm
